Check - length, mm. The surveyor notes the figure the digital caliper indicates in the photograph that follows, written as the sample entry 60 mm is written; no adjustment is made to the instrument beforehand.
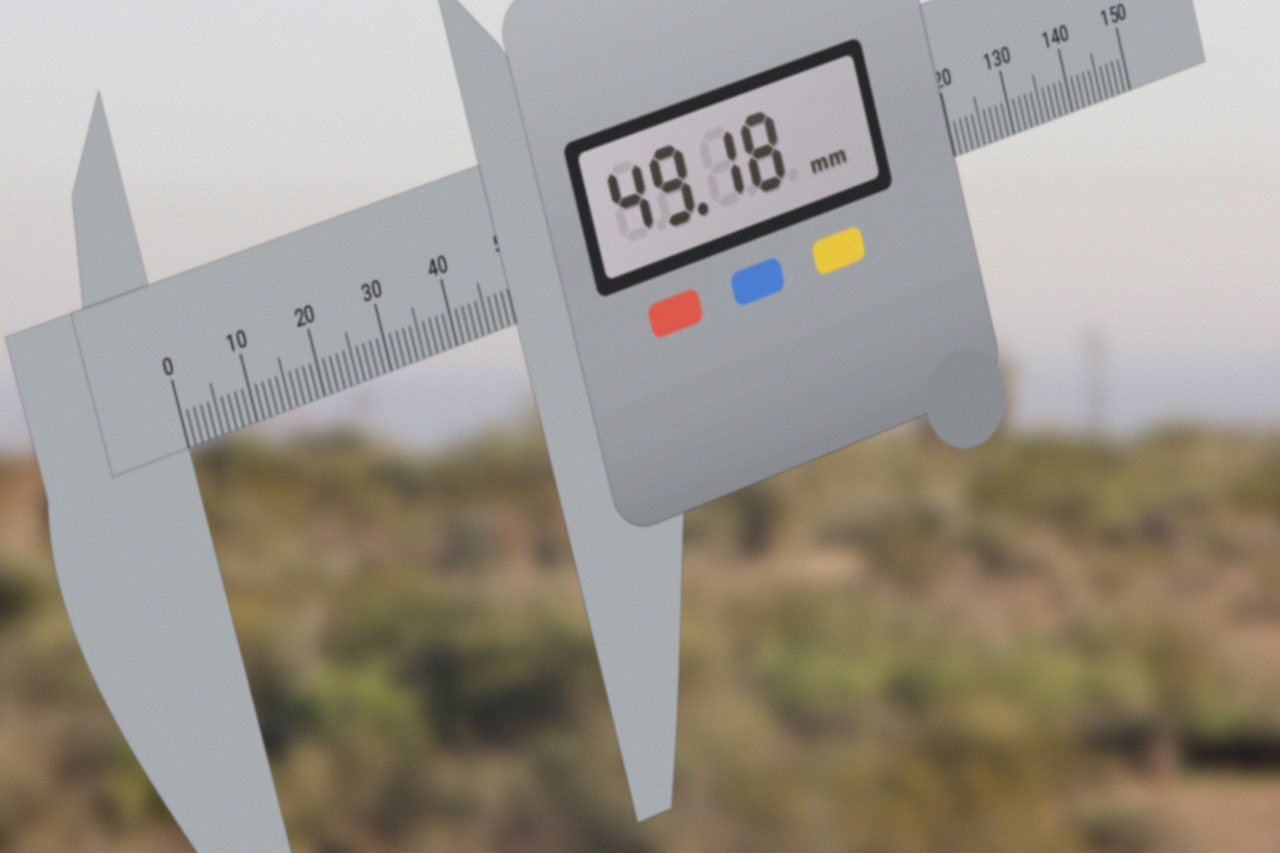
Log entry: 49.18 mm
